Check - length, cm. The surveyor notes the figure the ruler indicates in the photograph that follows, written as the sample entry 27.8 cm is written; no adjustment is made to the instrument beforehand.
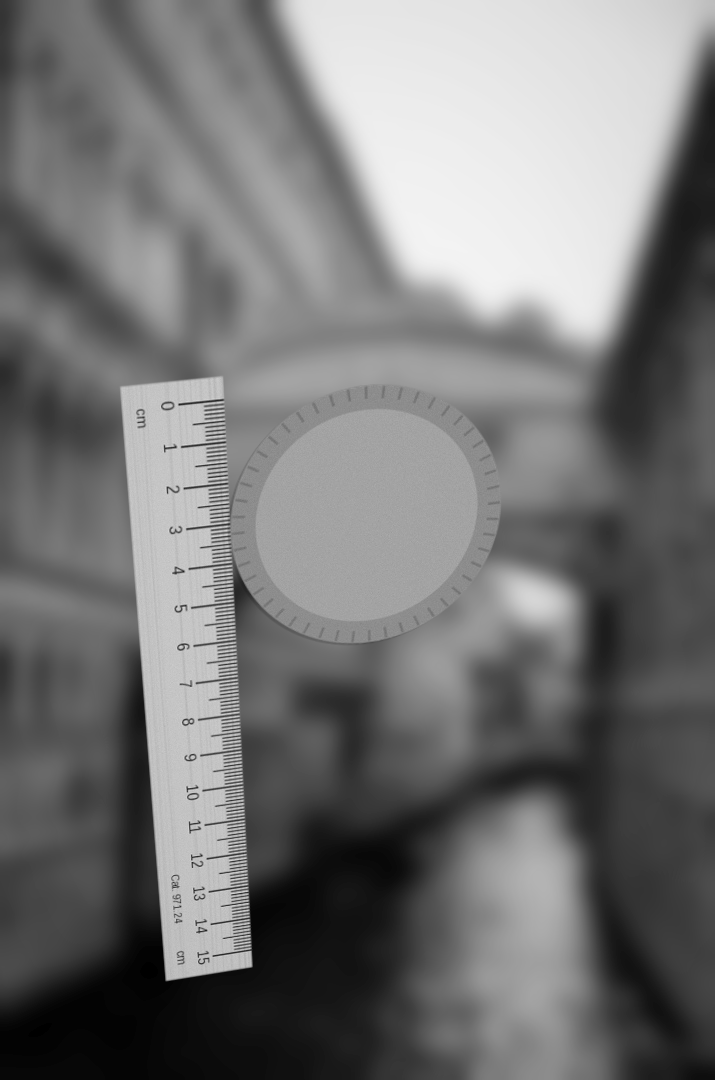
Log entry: 6.5 cm
